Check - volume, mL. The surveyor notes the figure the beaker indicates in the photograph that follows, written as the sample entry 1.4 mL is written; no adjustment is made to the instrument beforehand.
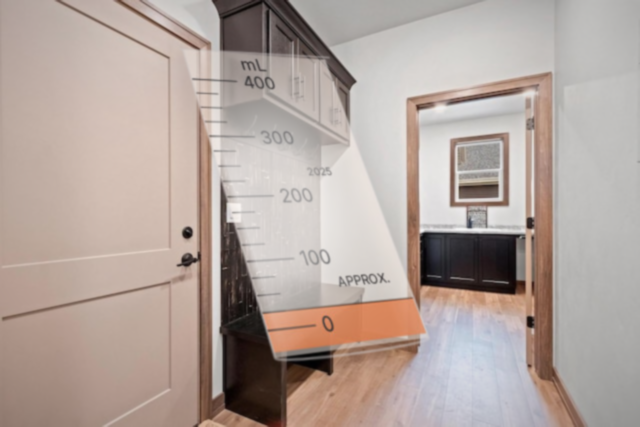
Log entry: 25 mL
